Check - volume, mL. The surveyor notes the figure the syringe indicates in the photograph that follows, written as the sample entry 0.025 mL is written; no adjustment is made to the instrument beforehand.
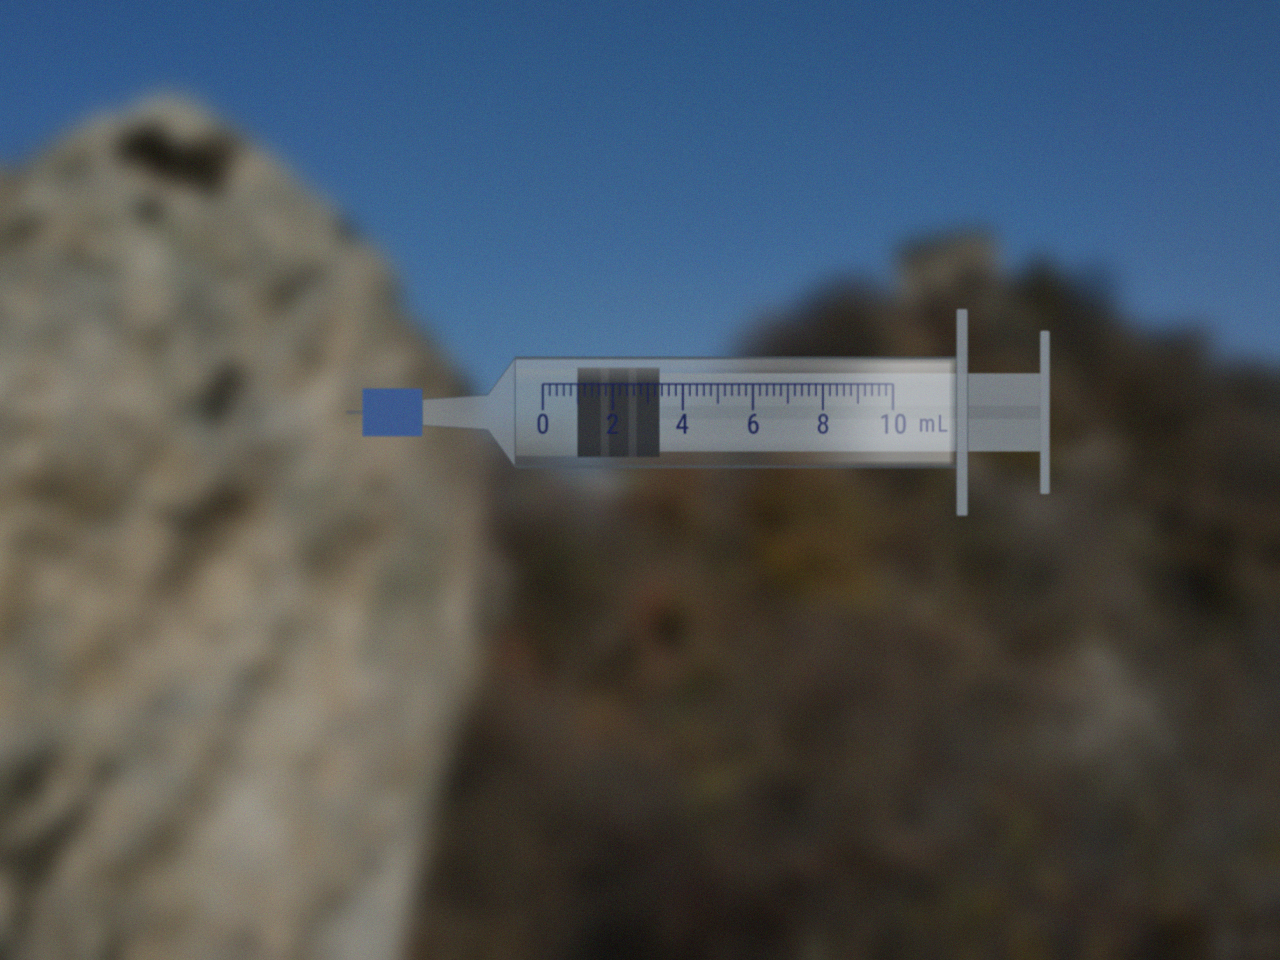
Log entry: 1 mL
